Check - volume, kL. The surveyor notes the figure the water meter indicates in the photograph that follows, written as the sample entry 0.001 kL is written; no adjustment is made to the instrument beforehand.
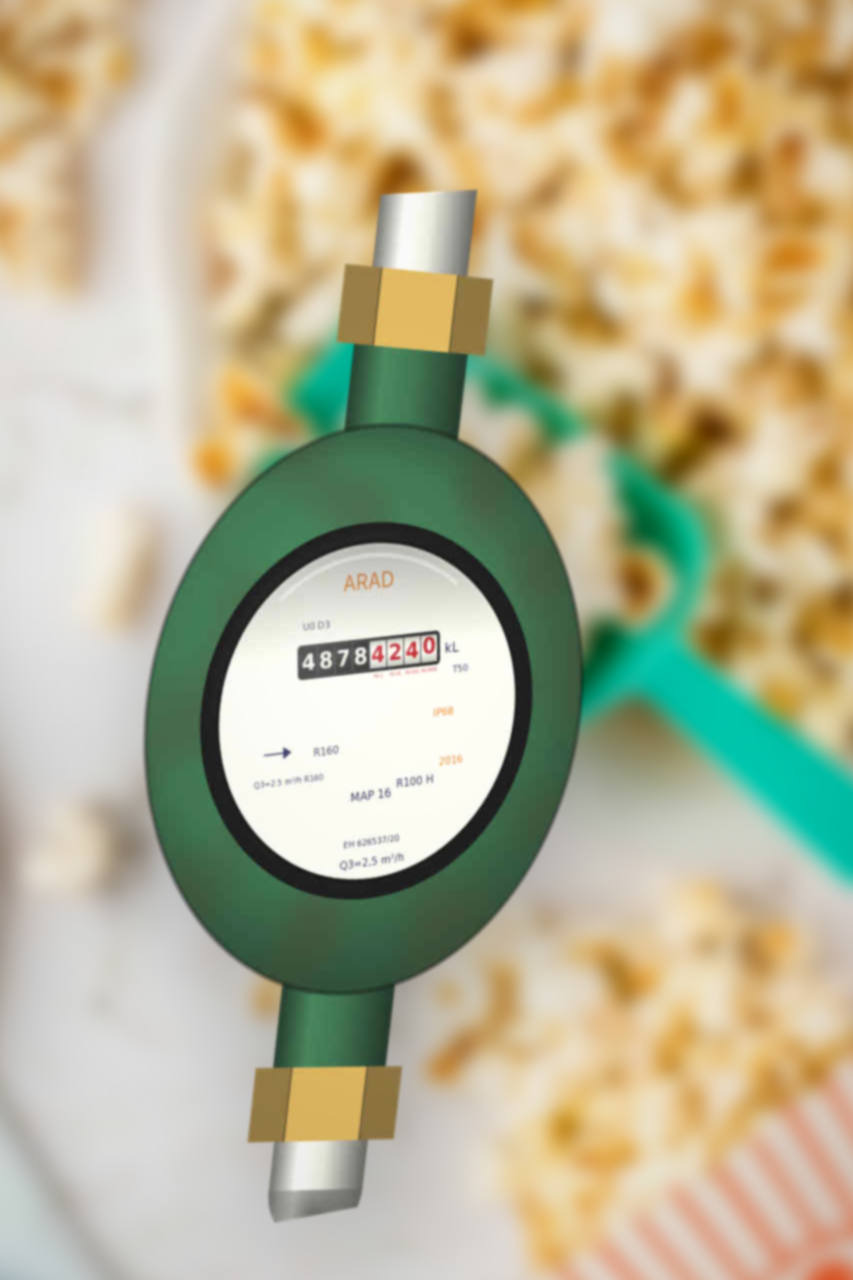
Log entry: 4878.4240 kL
